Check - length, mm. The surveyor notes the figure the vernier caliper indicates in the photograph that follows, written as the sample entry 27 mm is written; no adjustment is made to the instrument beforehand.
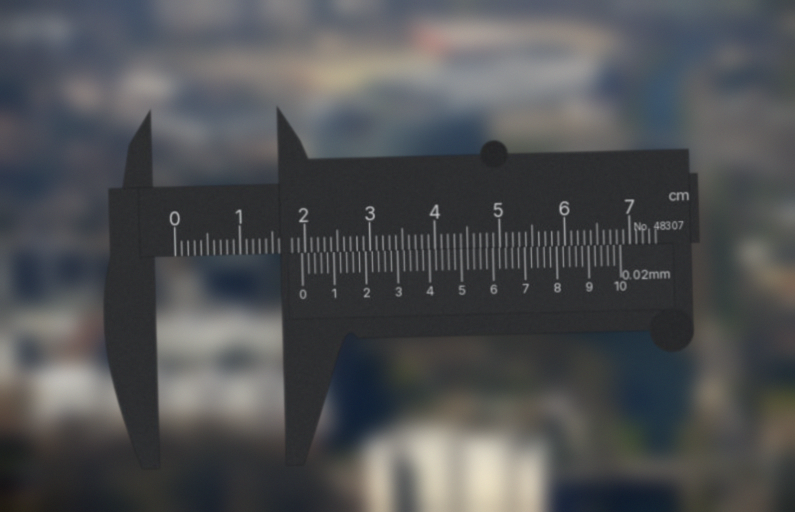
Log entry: 19.5 mm
